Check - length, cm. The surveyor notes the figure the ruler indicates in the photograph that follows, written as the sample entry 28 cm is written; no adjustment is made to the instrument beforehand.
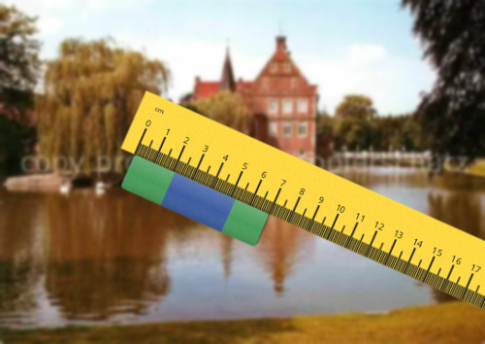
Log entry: 7 cm
